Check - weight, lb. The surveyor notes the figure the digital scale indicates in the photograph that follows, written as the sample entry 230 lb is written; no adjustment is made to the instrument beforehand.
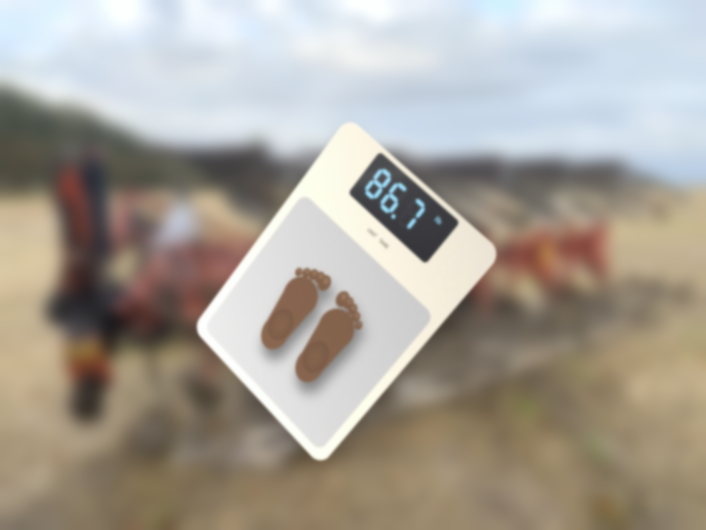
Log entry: 86.7 lb
